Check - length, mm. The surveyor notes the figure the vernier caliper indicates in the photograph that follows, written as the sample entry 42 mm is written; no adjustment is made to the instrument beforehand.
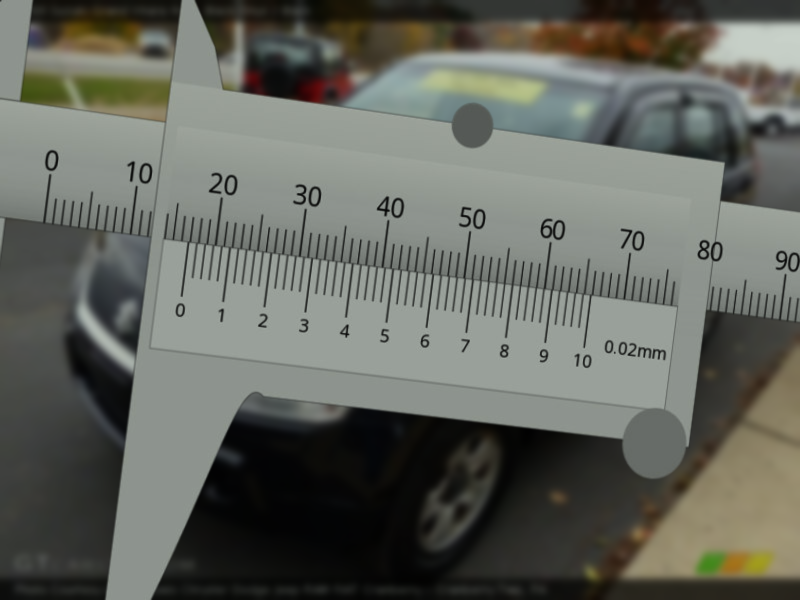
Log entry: 16.8 mm
